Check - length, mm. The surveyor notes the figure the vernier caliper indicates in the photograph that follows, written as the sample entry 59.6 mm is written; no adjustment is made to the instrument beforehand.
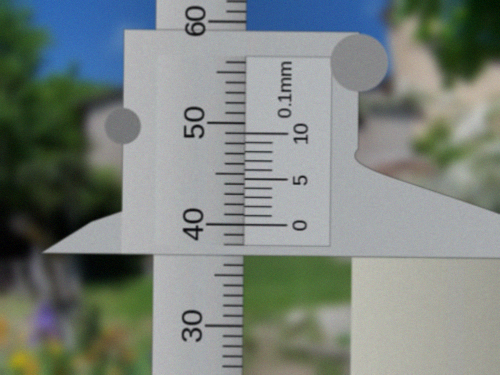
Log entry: 40.0 mm
